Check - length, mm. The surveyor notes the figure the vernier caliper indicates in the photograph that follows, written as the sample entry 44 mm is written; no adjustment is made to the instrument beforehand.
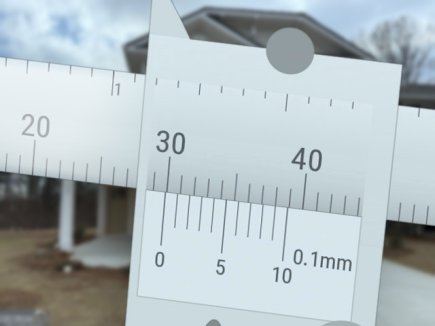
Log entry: 29.9 mm
